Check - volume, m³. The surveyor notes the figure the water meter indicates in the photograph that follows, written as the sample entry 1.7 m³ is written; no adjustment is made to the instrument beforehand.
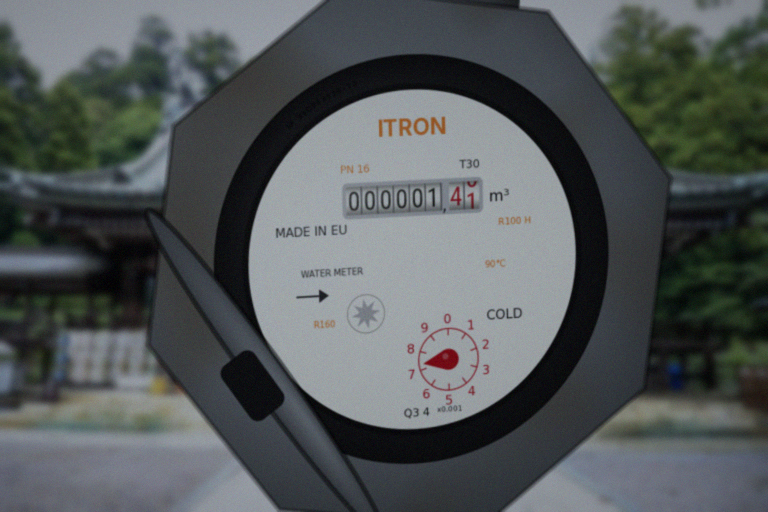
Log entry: 1.407 m³
